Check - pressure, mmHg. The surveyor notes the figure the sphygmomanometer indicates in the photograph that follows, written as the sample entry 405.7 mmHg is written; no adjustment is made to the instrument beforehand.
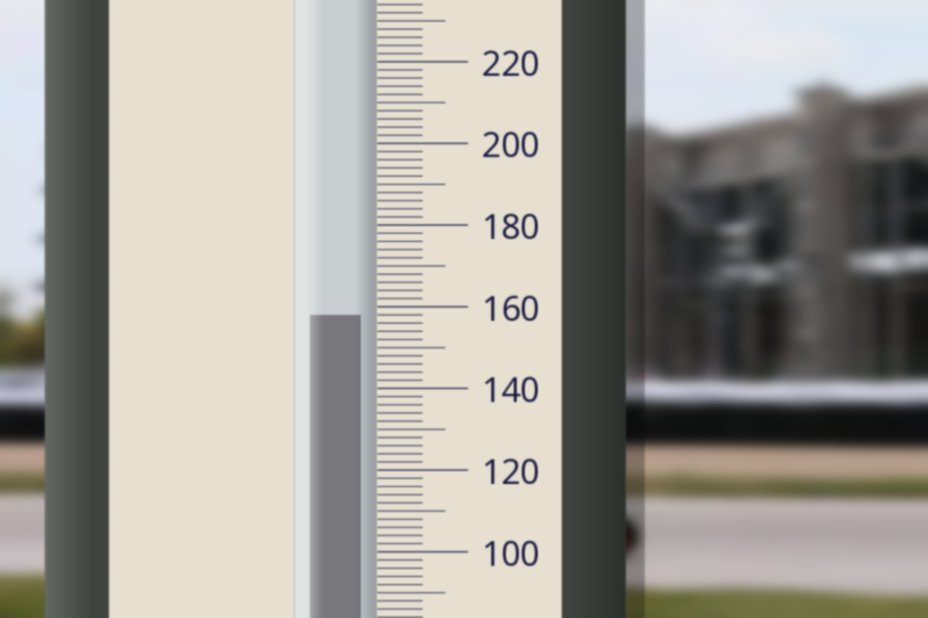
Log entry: 158 mmHg
